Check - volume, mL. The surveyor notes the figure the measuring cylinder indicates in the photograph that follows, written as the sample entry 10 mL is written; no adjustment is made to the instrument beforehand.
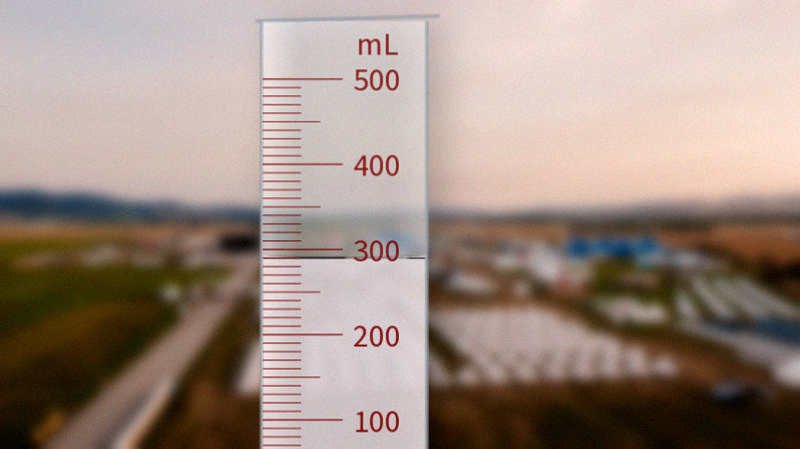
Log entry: 290 mL
